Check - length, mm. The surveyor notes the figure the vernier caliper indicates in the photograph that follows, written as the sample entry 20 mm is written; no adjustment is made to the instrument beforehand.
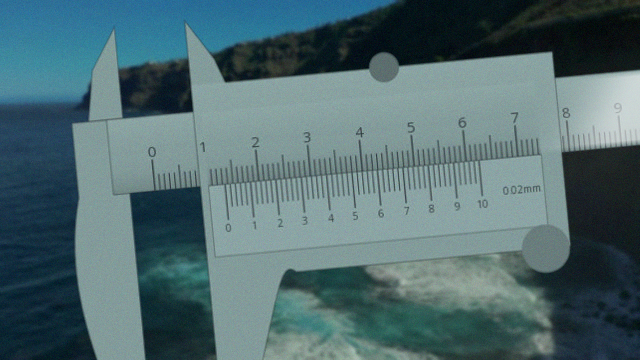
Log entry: 13.5 mm
